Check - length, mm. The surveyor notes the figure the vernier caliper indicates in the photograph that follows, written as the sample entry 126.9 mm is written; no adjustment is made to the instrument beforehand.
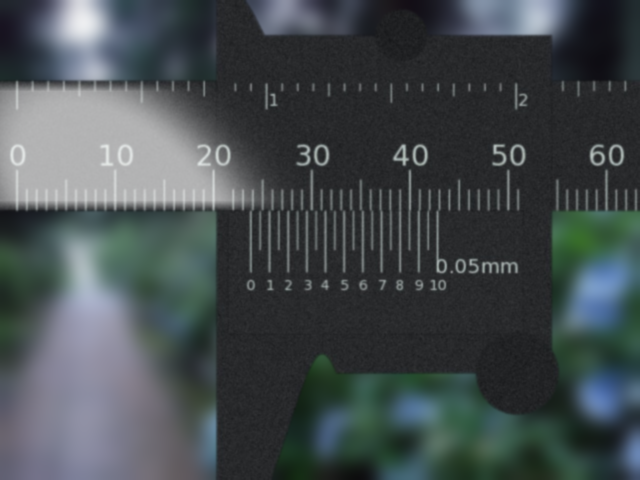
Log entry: 23.8 mm
